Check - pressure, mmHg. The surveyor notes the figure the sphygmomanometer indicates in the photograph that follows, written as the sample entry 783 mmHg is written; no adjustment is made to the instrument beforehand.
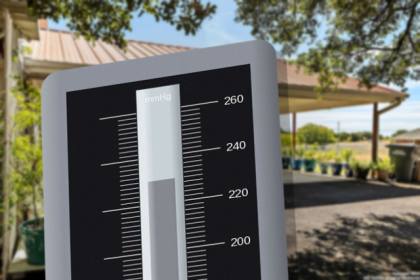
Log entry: 230 mmHg
